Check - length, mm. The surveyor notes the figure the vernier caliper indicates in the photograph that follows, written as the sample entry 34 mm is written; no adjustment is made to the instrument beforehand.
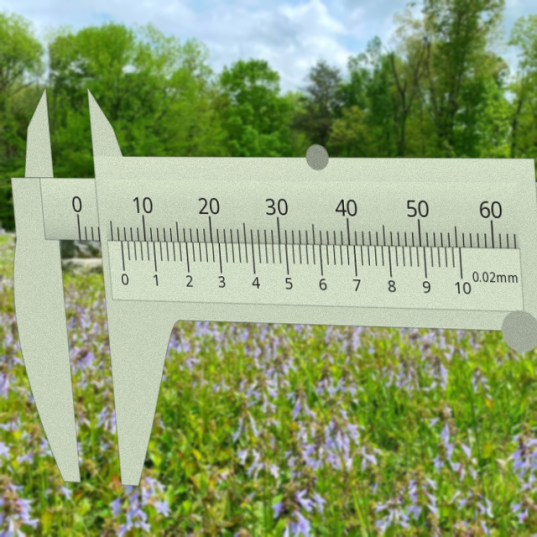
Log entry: 6.4 mm
